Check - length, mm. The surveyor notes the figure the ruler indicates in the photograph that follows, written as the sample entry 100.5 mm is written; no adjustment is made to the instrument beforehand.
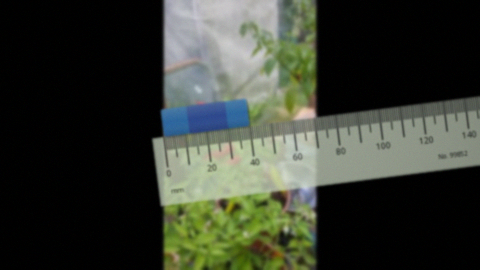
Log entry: 40 mm
